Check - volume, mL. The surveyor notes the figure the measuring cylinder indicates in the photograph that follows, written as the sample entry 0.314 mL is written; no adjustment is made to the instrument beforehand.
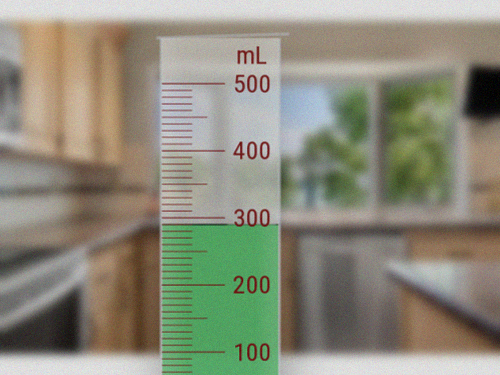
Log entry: 290 mL
